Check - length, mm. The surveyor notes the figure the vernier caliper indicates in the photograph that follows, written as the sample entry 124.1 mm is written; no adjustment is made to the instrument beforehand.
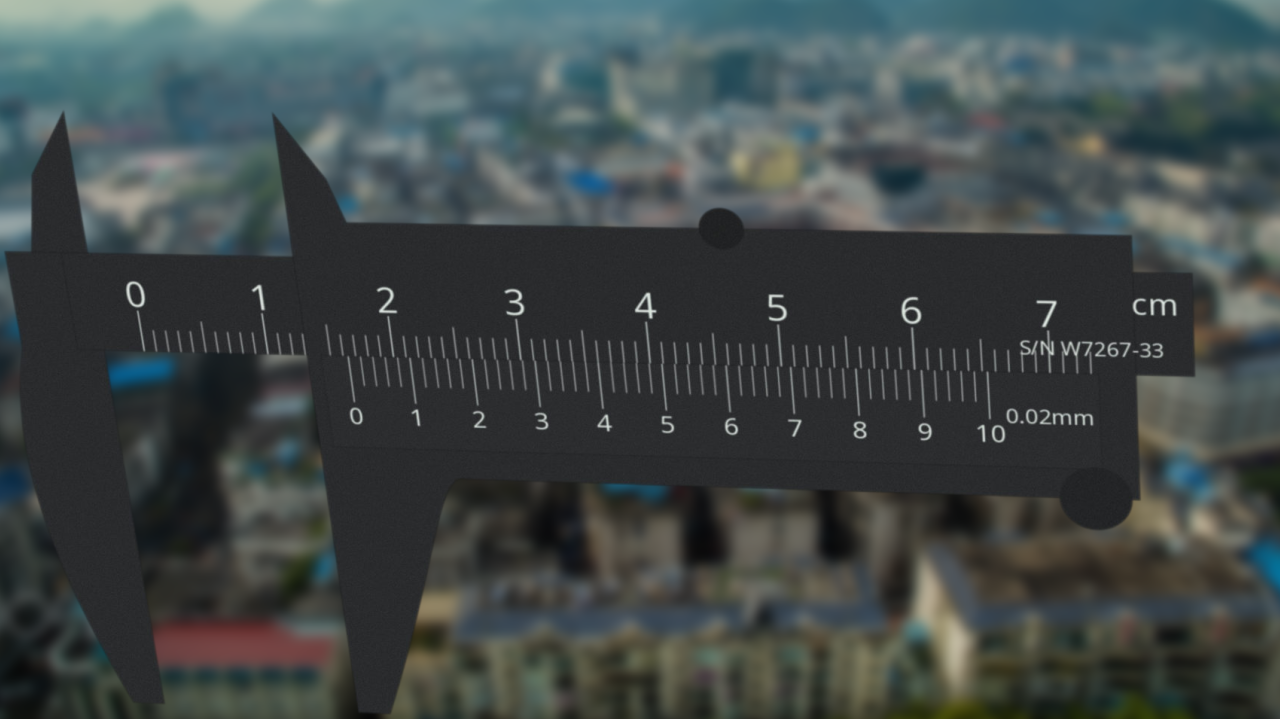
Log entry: 16.4 mm
